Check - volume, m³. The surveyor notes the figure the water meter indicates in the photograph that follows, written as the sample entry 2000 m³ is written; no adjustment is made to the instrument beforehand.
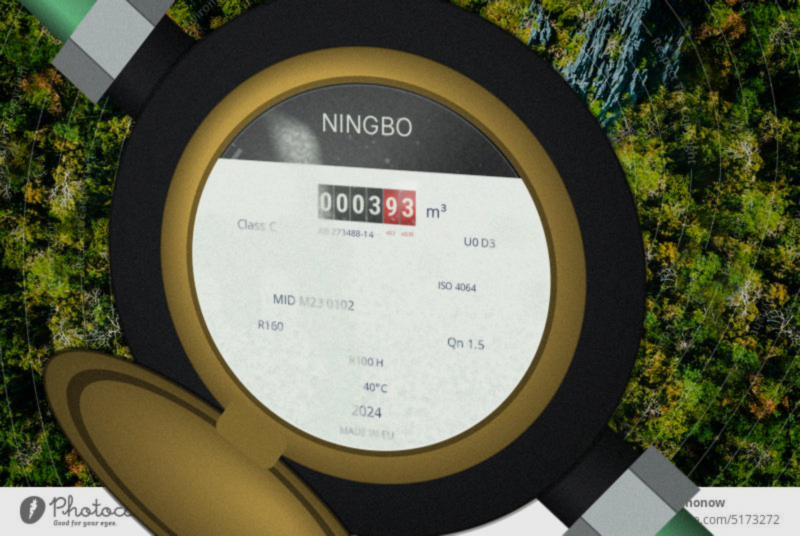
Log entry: 3.93 m³
